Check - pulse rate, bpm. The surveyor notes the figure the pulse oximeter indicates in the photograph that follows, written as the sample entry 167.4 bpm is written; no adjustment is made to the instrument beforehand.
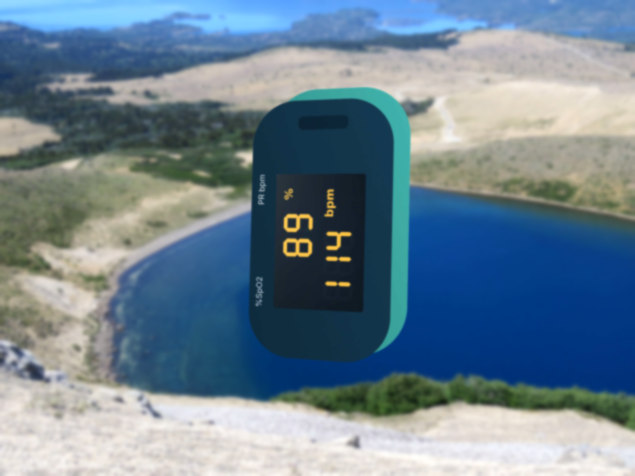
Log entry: 114 bpm
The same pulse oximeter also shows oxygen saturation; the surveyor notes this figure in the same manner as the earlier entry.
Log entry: 89 %
